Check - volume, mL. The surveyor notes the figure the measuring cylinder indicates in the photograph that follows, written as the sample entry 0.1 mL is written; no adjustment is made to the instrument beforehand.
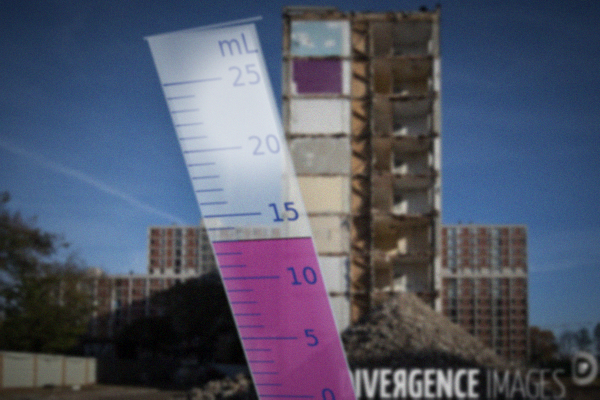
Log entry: 13 mL
